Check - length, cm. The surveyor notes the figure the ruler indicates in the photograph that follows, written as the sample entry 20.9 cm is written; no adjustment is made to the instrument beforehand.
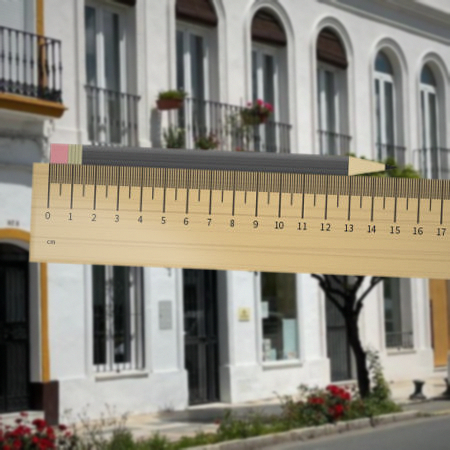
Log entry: 15 cm
